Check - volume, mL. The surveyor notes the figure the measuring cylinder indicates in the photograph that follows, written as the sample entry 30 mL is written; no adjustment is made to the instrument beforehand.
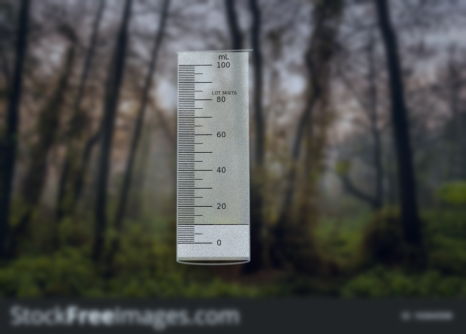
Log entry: 10 mL
